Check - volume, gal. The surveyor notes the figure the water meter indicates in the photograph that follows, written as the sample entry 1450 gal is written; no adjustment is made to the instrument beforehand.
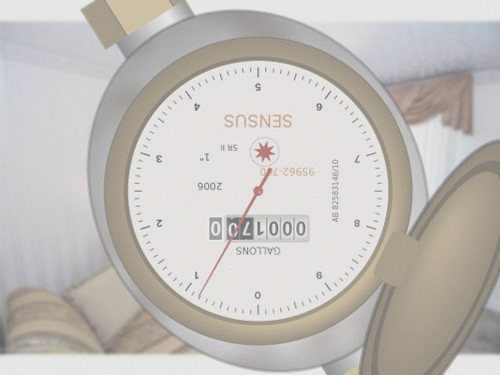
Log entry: 1700.8 gal
